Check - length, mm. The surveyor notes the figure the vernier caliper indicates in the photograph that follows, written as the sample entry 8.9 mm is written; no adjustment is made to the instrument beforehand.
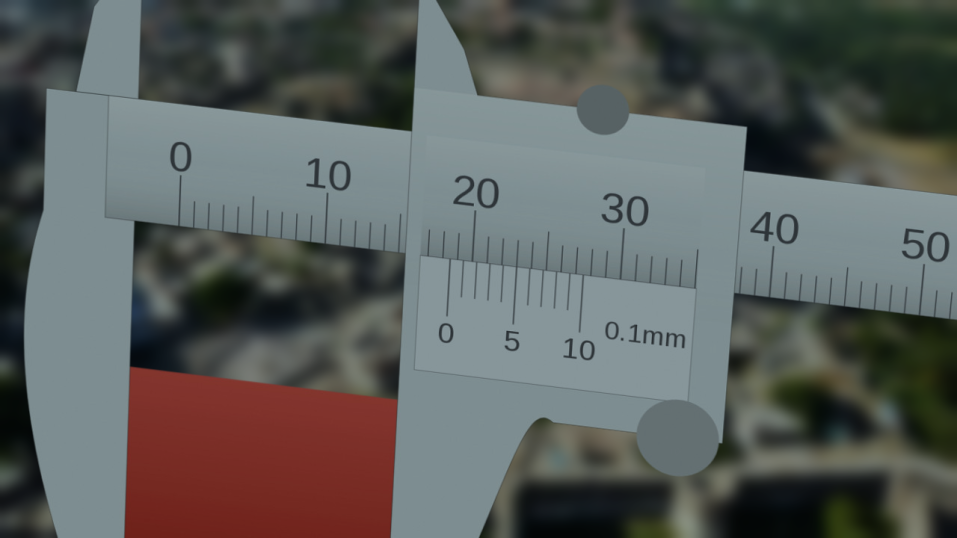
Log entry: 18.5 mm
